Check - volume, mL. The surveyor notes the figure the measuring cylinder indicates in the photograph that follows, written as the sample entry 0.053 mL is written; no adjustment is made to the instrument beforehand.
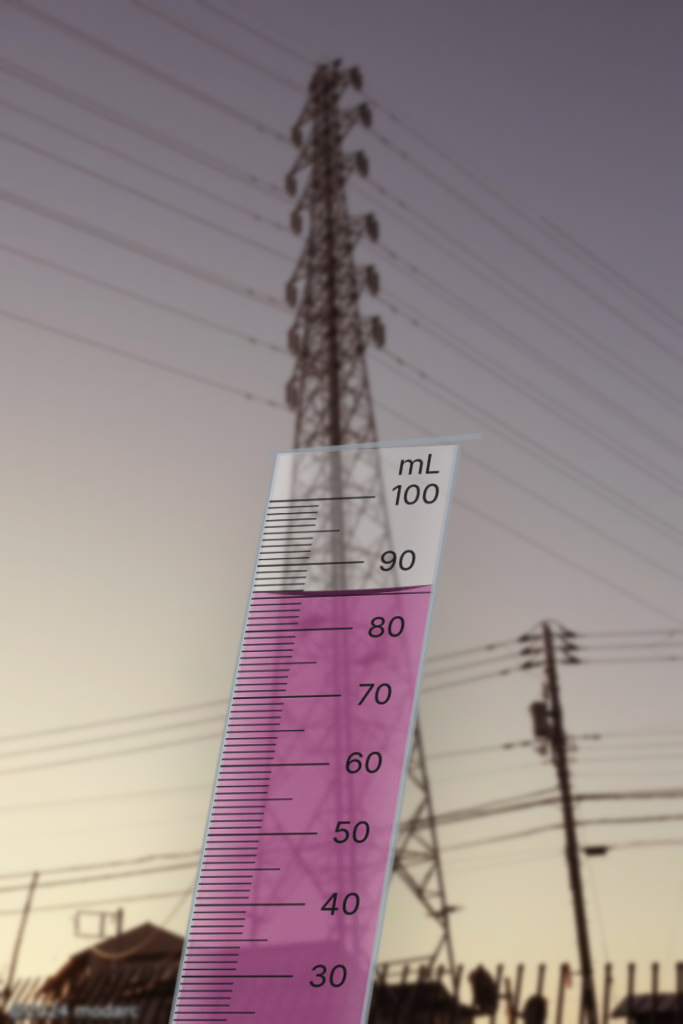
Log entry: 85 mL
